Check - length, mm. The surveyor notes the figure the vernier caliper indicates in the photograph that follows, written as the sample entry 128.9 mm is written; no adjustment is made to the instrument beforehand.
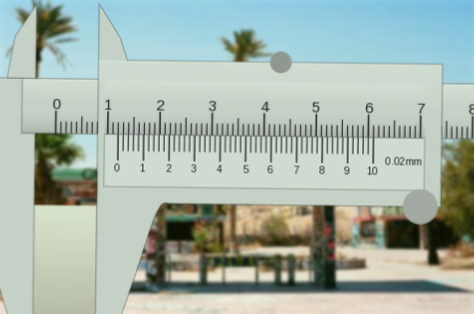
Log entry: 12.0 mm
